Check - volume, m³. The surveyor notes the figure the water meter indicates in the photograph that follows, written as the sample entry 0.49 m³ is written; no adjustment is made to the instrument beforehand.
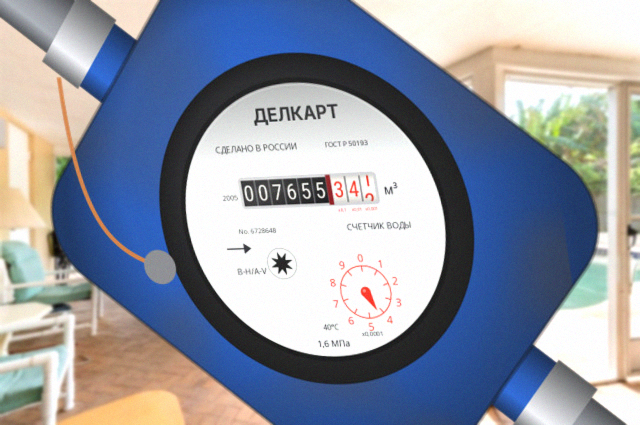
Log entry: 7655.3414 m³
